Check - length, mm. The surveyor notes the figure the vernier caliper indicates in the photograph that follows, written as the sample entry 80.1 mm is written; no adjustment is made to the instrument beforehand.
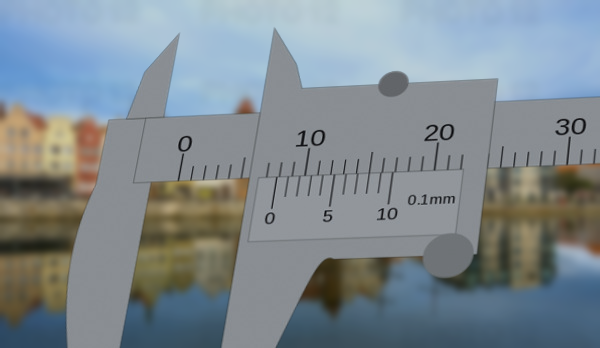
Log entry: 7.8 mm
